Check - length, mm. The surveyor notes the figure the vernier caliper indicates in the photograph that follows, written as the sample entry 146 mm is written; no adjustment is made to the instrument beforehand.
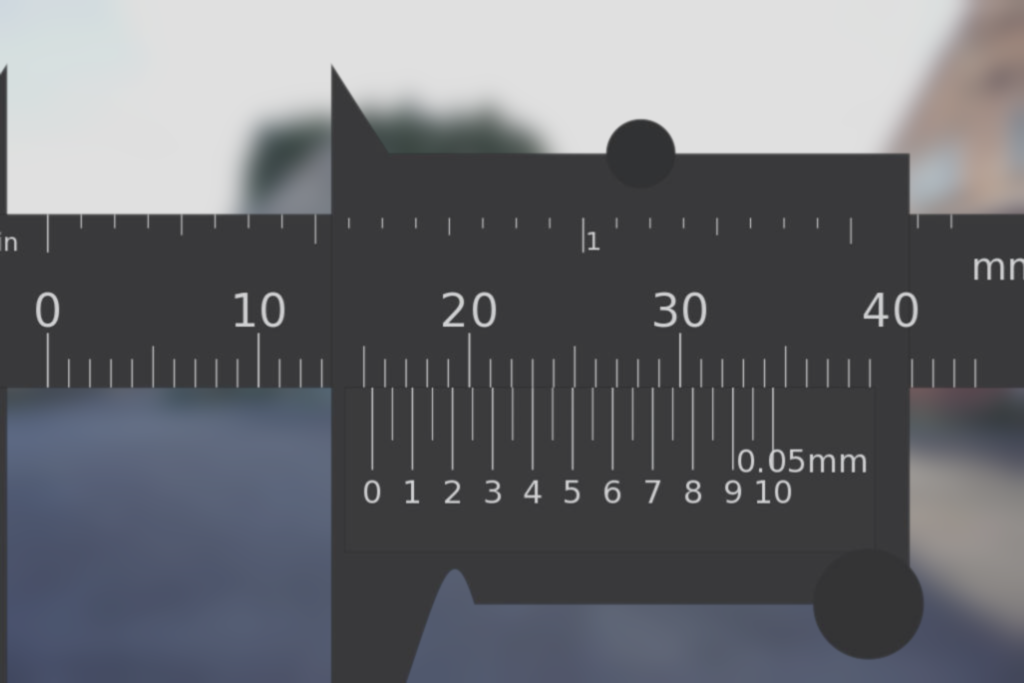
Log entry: 15.4 mm
